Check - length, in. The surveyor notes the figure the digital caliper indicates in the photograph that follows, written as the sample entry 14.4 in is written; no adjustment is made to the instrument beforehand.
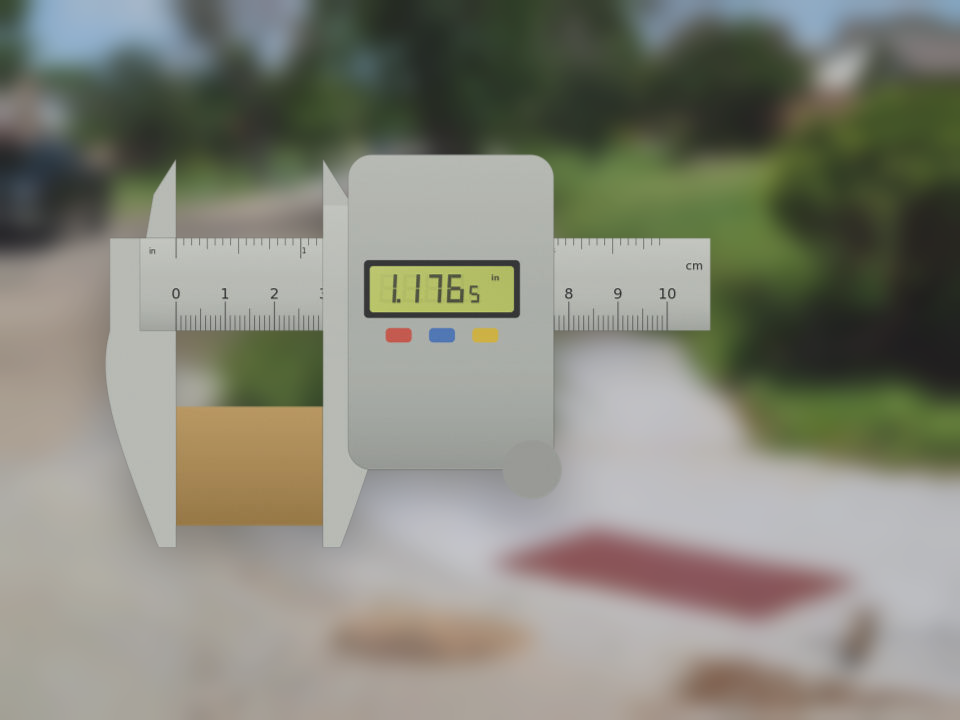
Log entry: 1.1765 in
